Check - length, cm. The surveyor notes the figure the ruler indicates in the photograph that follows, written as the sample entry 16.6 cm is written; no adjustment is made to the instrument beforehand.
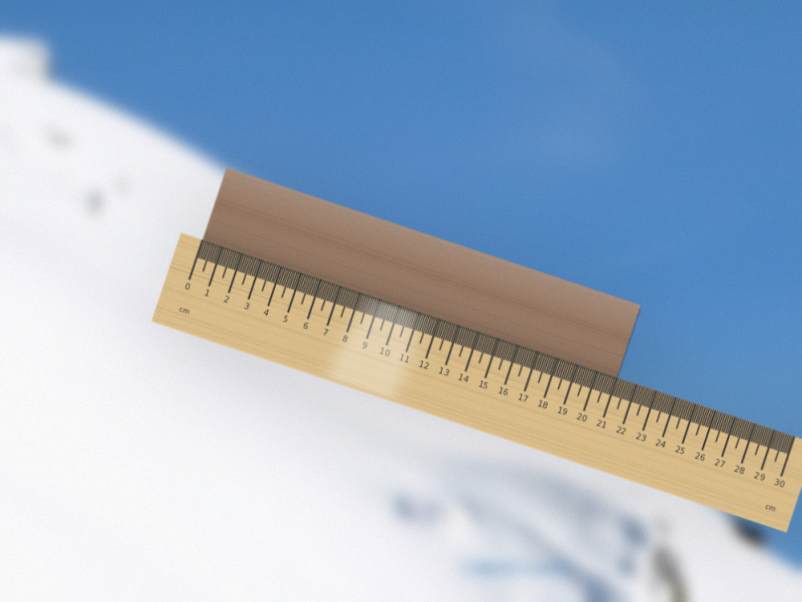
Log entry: 21 cm
